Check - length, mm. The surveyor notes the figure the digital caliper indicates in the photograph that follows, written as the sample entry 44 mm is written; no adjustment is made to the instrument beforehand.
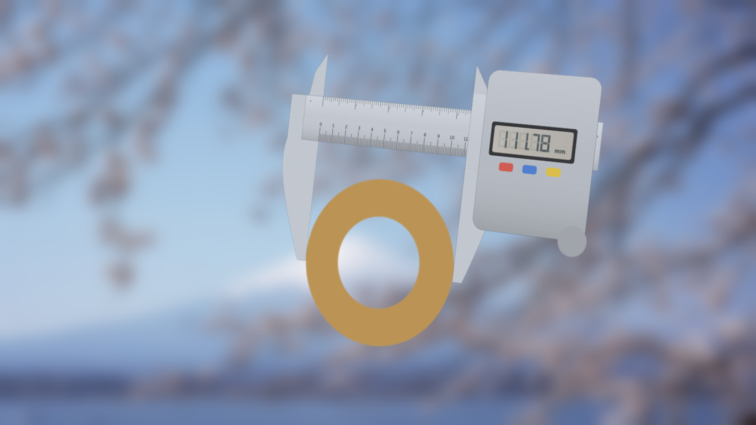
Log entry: 111.78 mm
